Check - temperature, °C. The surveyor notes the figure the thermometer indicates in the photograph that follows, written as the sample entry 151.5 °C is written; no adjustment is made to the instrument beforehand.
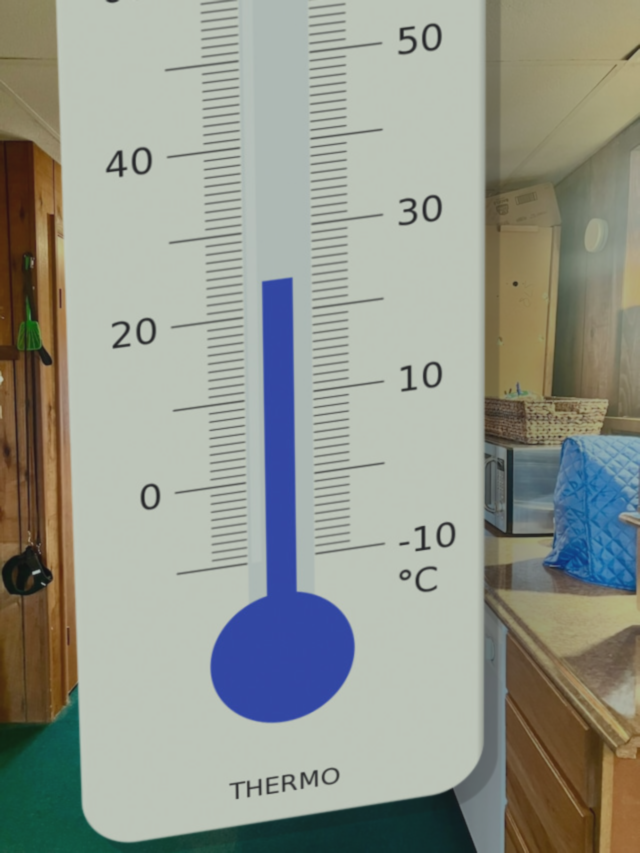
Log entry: 24 °C
